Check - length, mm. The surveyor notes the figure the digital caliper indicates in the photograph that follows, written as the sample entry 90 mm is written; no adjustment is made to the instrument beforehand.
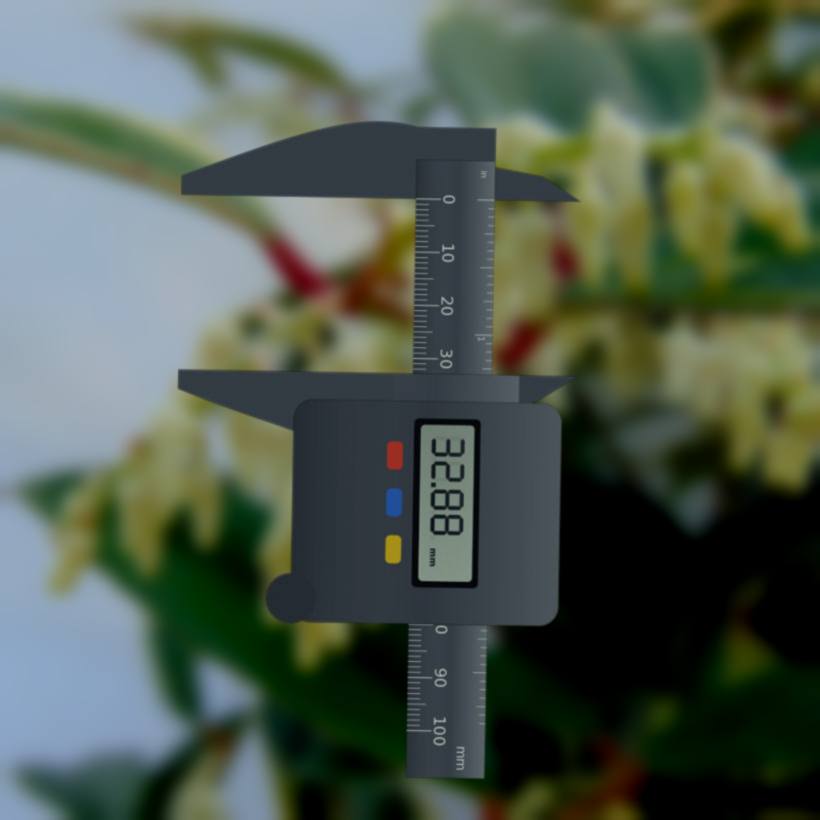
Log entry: 32.88 mm
